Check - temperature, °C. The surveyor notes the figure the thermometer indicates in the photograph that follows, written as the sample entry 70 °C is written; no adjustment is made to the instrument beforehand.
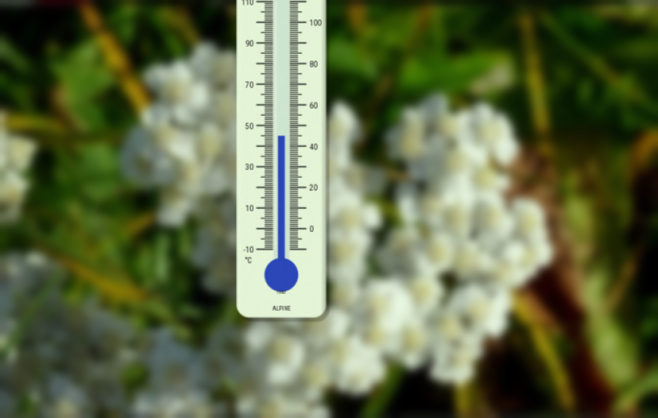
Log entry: 45 °C
